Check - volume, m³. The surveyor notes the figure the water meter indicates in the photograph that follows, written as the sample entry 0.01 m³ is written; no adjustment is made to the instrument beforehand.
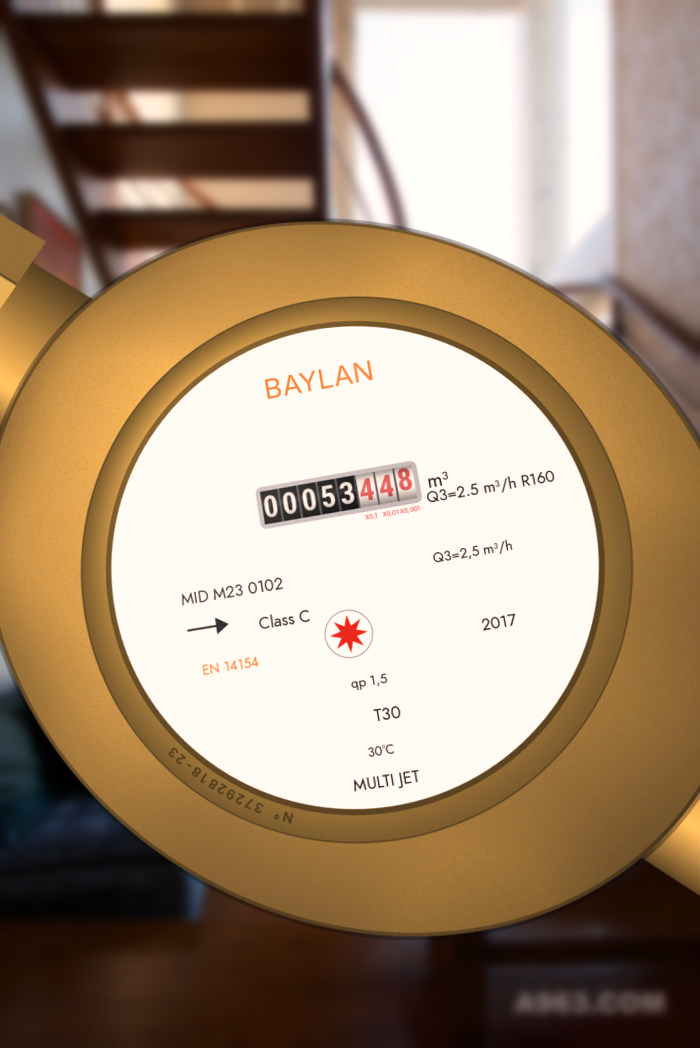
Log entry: 53.448 m³
